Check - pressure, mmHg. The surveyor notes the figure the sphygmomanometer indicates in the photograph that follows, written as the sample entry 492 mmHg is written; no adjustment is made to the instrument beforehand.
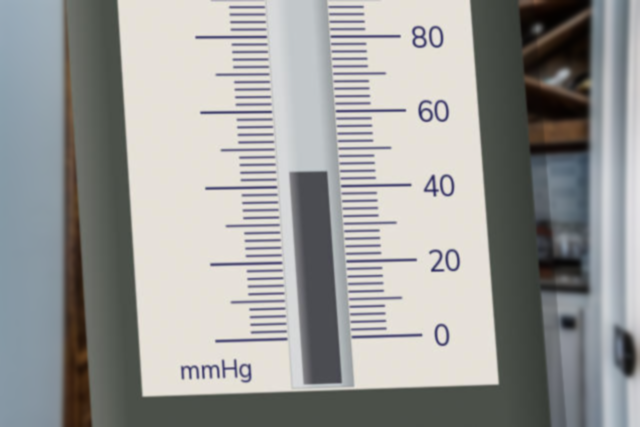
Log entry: 44 mmHg
